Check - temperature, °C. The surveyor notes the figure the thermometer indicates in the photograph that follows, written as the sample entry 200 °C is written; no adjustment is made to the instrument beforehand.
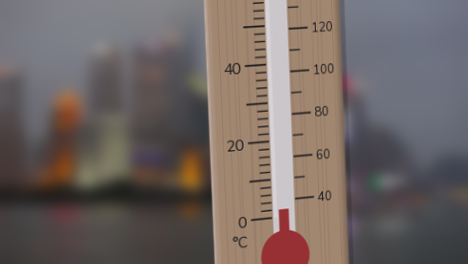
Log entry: 2 °C
